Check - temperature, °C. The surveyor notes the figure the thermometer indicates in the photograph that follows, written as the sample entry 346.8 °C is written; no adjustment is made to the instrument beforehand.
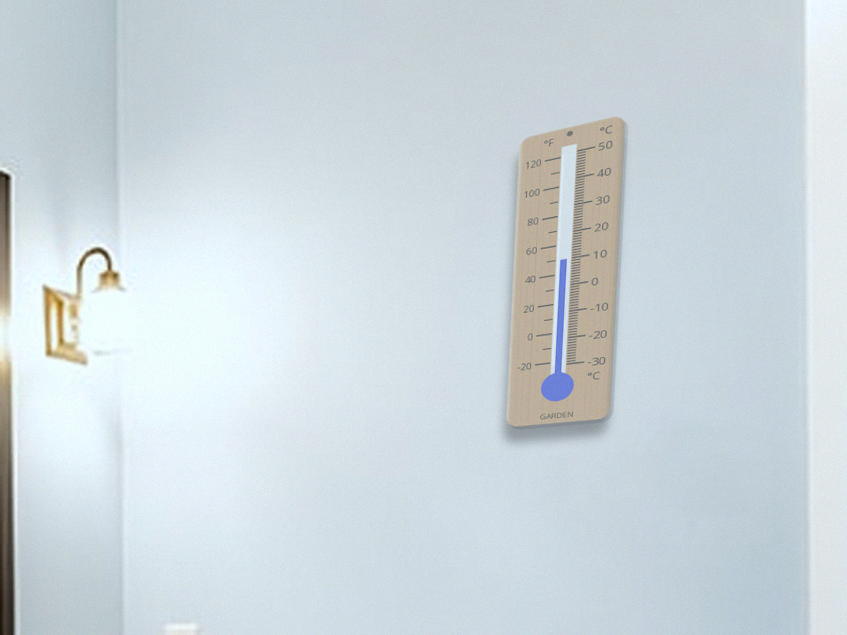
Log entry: 10 °C
